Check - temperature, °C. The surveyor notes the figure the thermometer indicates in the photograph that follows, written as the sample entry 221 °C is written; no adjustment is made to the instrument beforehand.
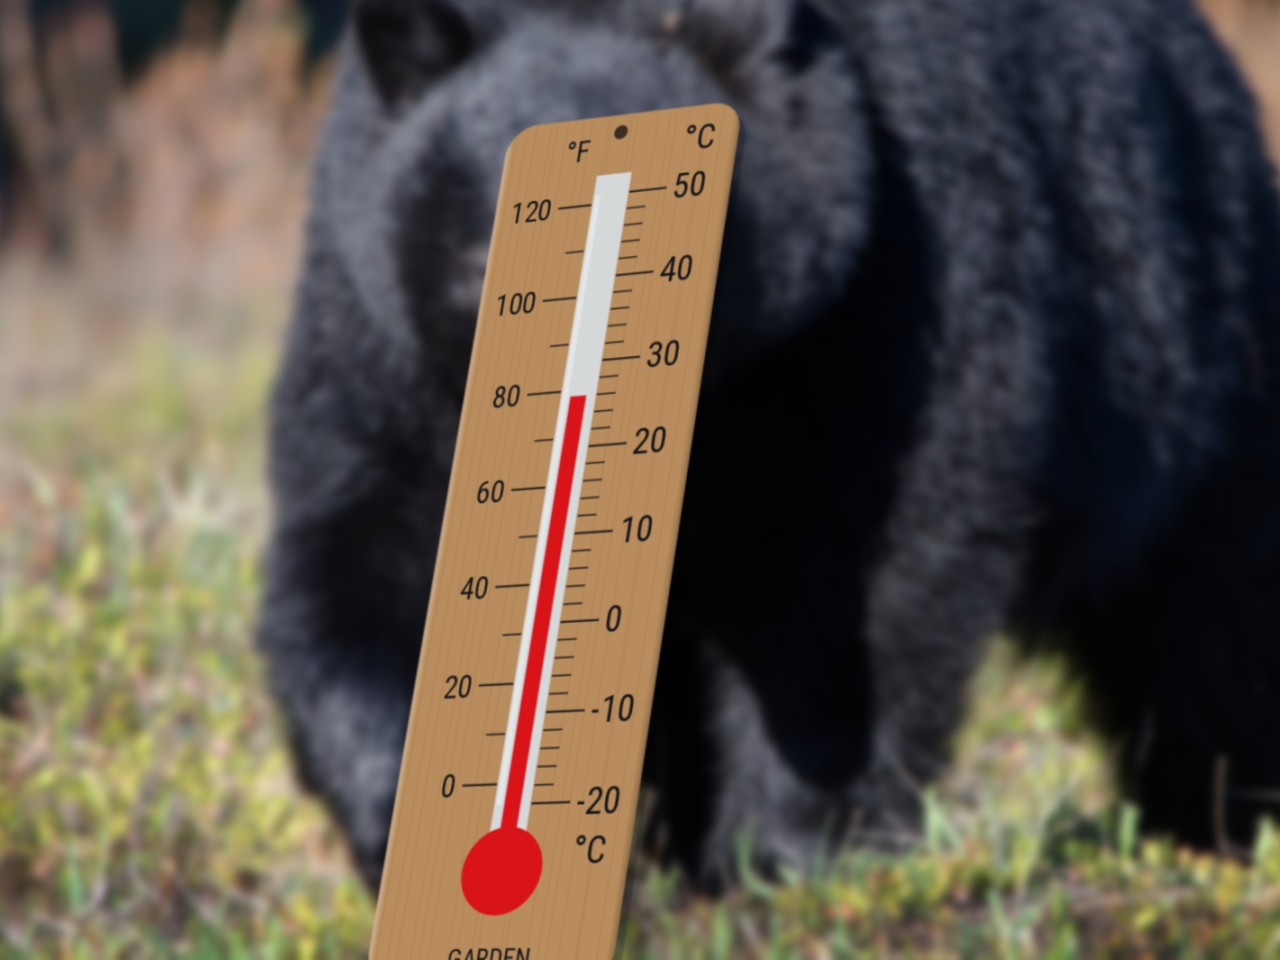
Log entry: 26 °C
